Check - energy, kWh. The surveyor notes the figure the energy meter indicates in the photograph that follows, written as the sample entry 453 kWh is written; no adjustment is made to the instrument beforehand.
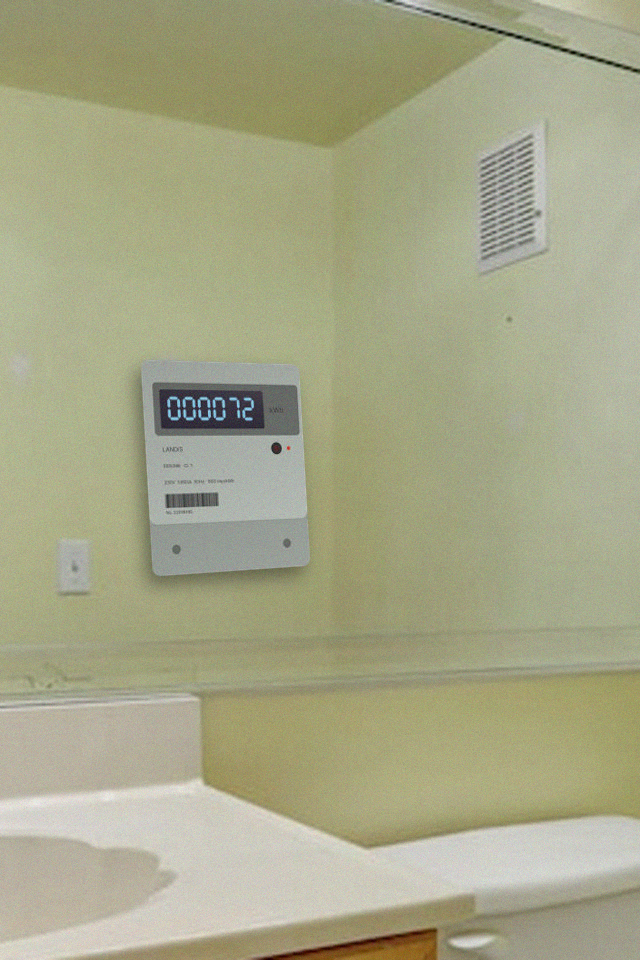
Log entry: 72 kWh
